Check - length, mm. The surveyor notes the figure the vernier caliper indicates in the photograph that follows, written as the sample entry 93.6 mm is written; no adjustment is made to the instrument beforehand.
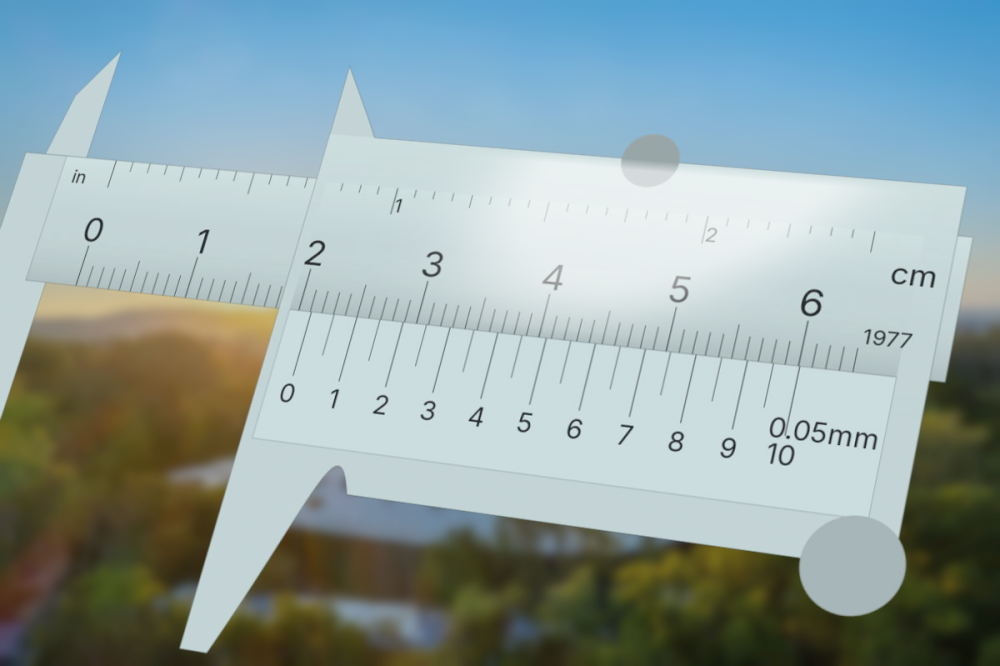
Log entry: 21.1 mm
